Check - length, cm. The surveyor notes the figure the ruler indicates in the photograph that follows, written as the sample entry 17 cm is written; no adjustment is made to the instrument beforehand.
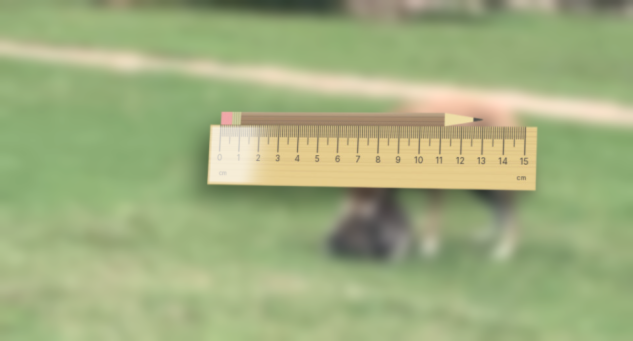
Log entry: 13 cm
